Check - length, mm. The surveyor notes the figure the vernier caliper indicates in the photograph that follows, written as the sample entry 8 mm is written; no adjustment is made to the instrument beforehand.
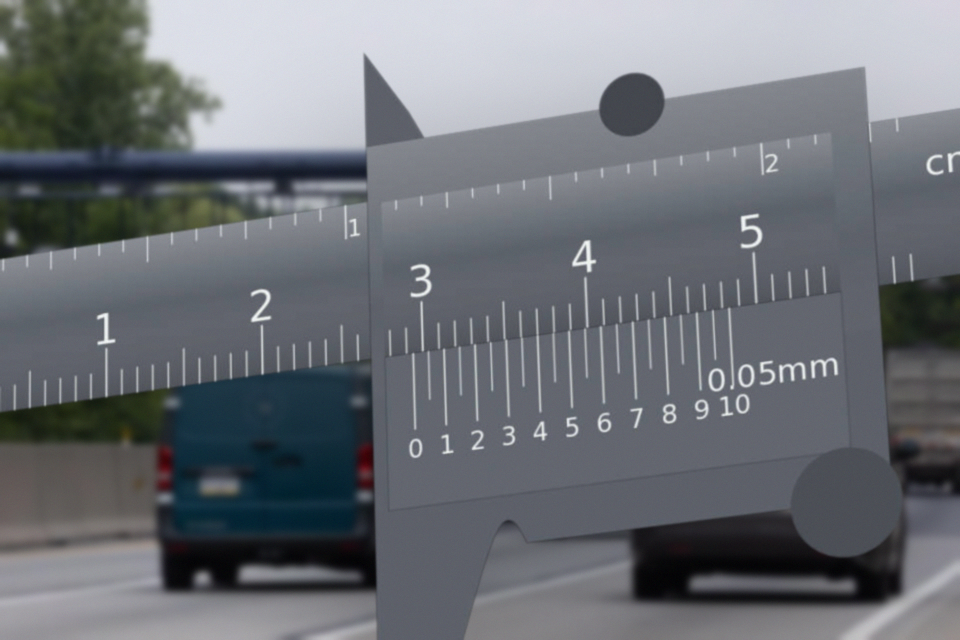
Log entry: 29.4 mm
